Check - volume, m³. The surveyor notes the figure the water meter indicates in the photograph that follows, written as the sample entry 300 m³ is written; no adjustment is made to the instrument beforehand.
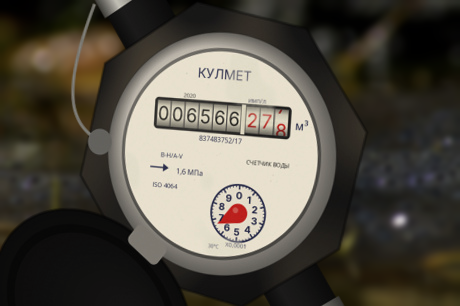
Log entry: 6566.2776 m³
